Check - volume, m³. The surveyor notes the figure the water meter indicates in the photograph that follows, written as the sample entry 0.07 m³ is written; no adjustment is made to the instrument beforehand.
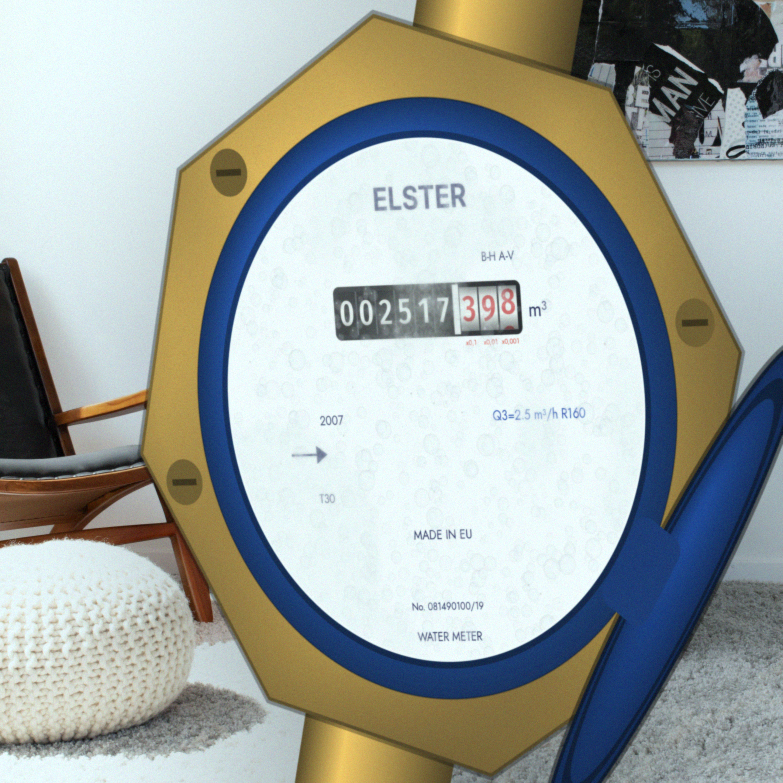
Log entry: 2517.398 m³
